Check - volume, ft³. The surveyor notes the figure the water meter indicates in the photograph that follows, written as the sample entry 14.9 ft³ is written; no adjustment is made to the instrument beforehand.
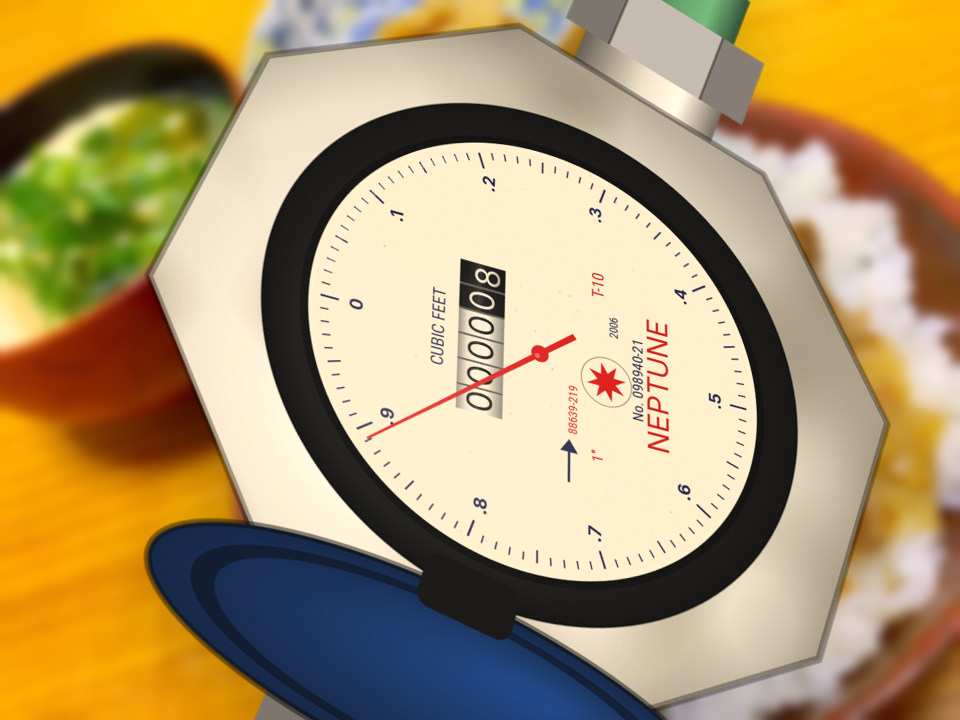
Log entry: 7.89 ft³
